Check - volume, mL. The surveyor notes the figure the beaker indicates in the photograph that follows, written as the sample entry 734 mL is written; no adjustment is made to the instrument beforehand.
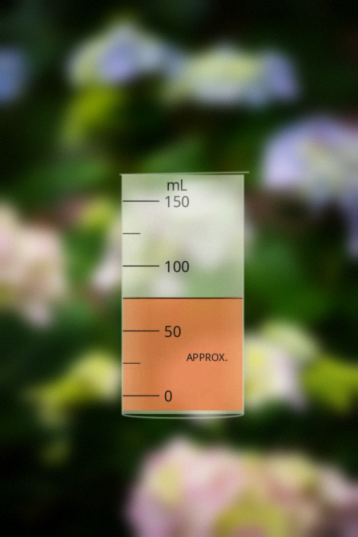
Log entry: 75 mL
